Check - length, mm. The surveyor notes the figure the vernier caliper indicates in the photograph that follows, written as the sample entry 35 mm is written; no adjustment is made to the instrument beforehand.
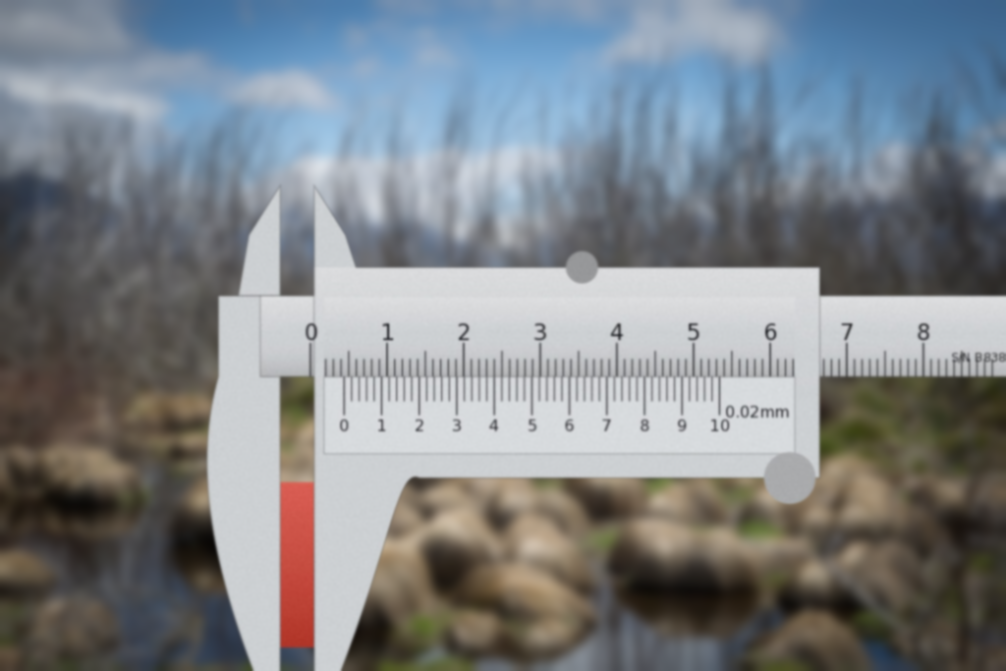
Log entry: 4.4 mm
